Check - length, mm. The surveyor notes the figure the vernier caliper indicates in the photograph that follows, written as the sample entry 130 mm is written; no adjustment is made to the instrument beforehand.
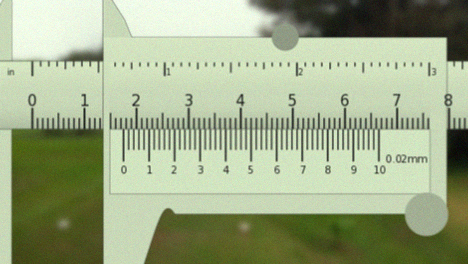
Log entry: 17.5 mm
